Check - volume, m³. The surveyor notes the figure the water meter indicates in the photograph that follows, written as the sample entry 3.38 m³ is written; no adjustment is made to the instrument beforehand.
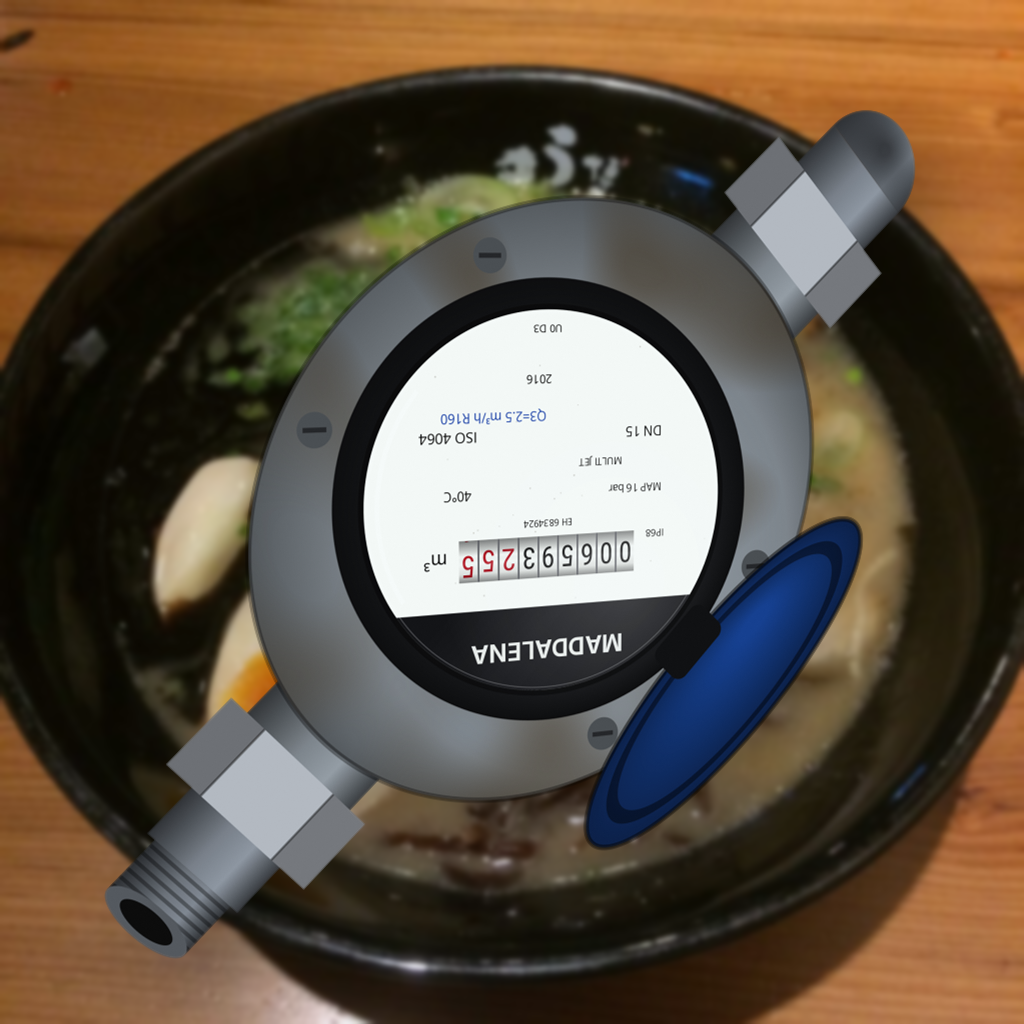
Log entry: 6593.255 m³
